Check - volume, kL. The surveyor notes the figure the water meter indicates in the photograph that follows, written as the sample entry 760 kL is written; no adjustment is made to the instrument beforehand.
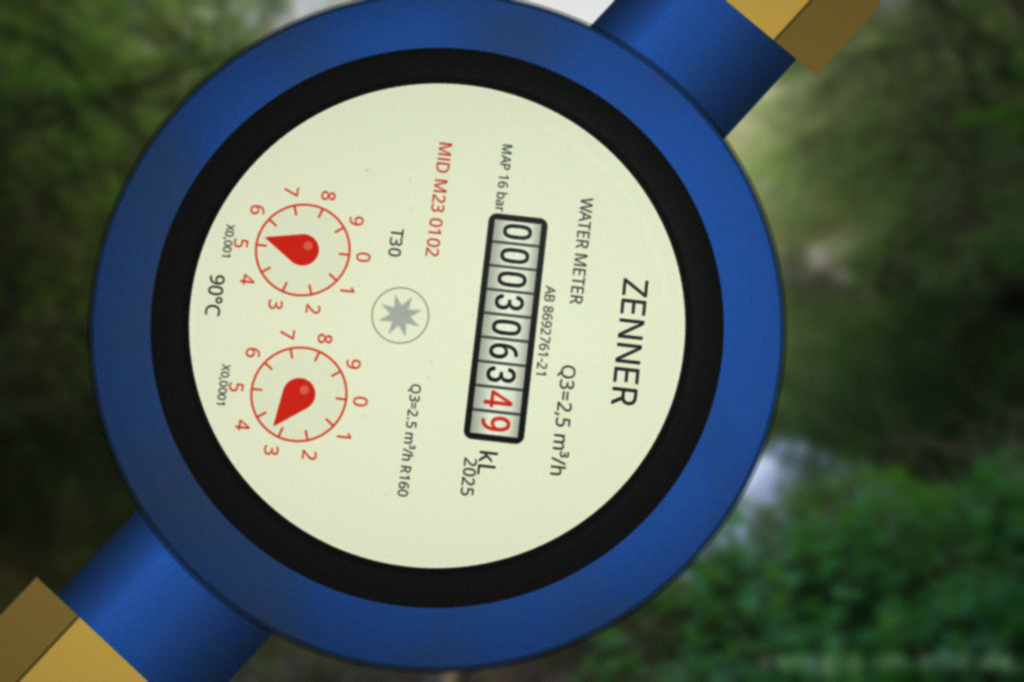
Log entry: 3063.4953 kL
